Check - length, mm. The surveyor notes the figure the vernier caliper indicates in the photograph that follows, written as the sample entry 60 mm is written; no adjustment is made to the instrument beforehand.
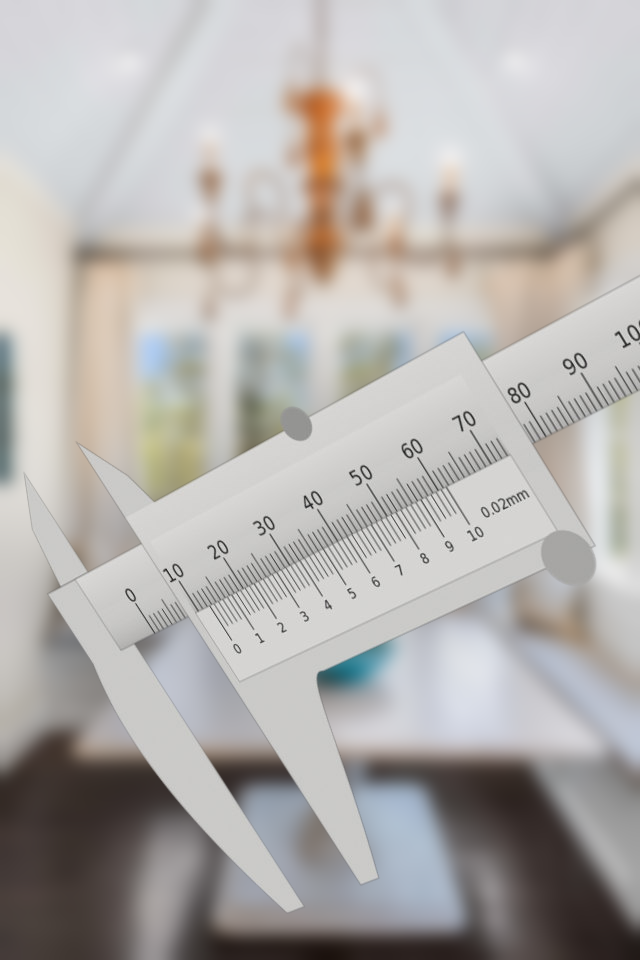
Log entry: 12.5 mm
